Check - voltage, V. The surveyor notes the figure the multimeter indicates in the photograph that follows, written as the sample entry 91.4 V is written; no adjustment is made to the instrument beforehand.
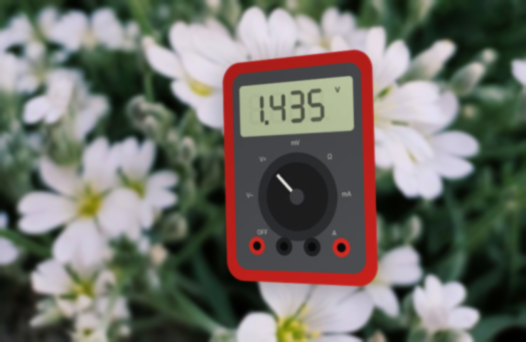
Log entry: 1.435 V
